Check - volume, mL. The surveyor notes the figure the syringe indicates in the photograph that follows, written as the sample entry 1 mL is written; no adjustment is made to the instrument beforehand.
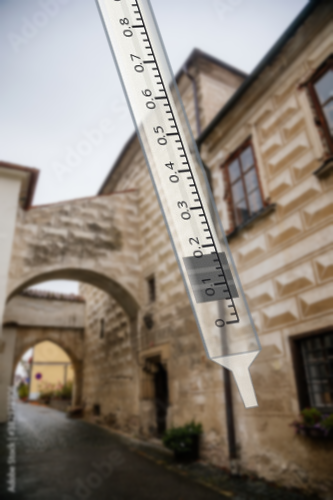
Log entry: 0.06 mL
